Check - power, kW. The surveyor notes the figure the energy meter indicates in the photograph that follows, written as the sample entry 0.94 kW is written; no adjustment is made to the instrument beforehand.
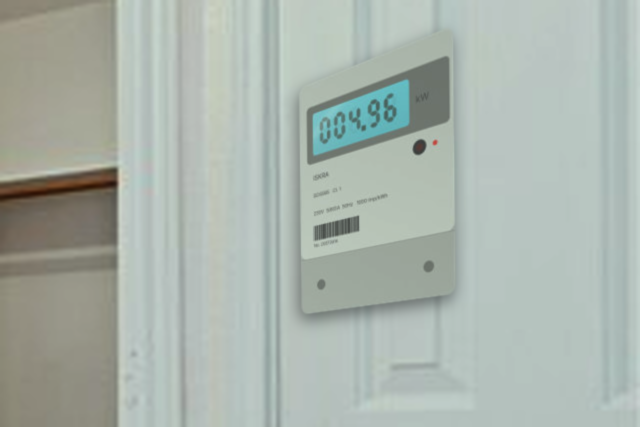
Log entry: 4.96 kW
